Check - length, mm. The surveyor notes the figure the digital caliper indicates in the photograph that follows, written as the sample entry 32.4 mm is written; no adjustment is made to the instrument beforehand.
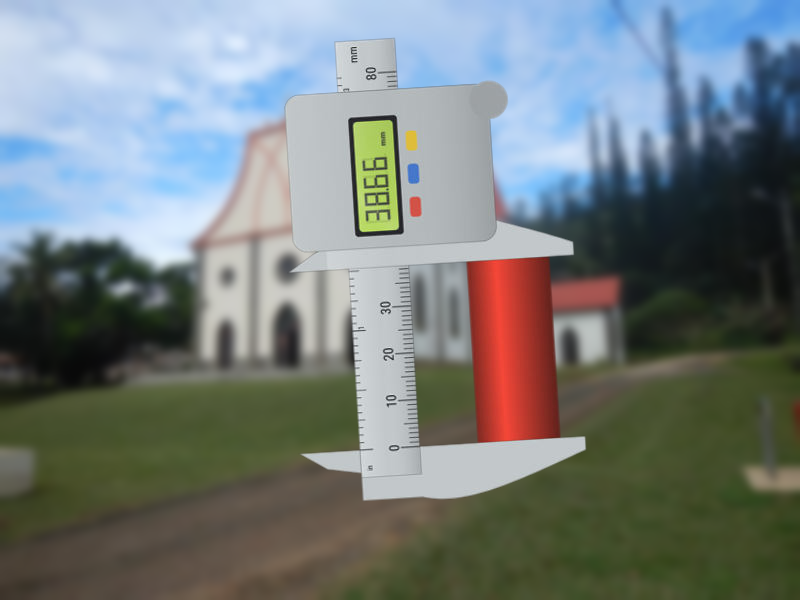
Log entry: 38.66 mm
